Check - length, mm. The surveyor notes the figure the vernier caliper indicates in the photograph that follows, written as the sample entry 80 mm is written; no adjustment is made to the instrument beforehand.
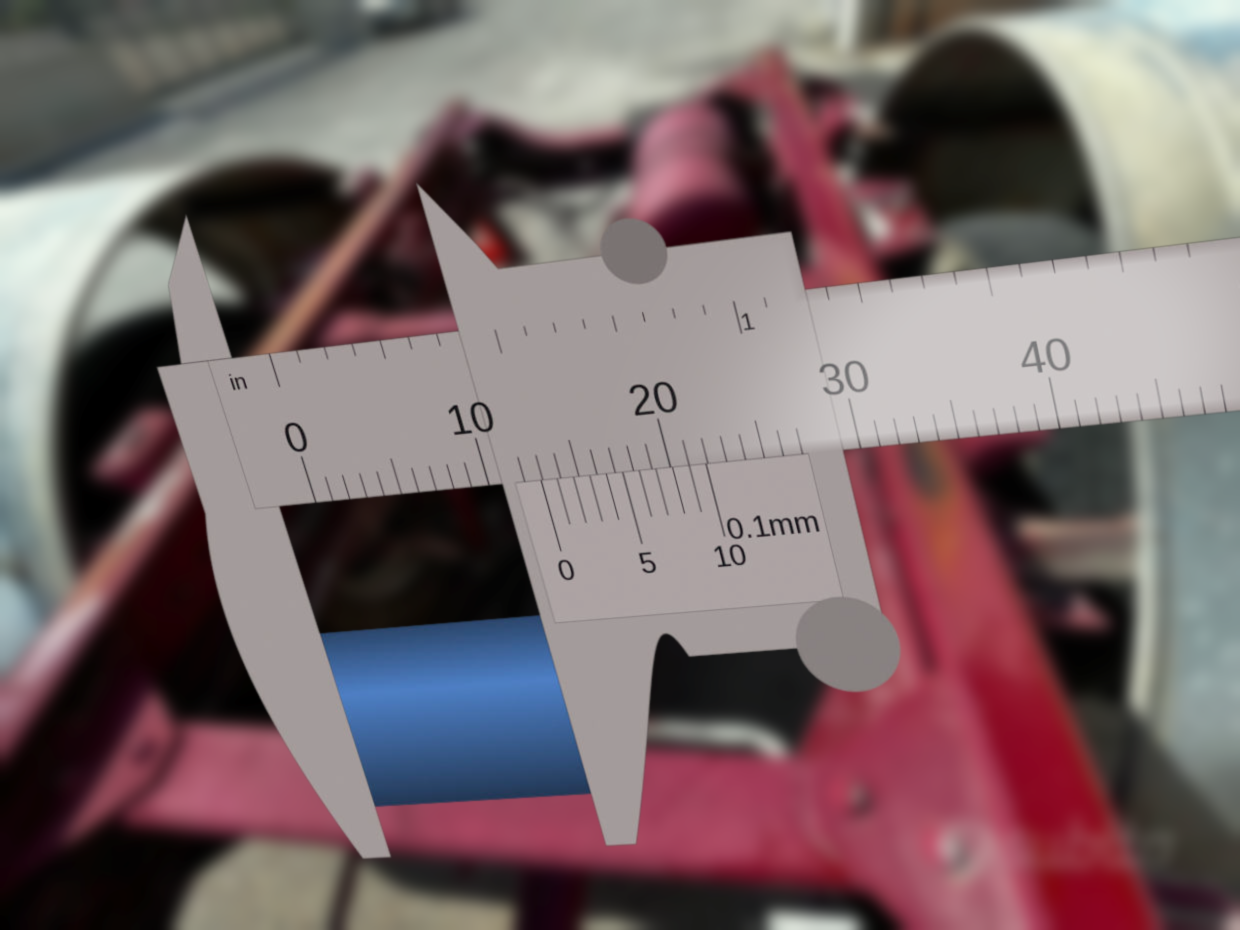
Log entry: 12.9 mm
